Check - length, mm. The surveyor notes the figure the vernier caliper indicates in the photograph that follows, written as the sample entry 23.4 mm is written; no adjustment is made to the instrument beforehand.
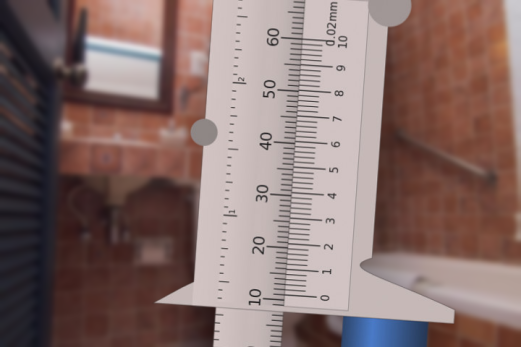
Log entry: 11.0 mm
